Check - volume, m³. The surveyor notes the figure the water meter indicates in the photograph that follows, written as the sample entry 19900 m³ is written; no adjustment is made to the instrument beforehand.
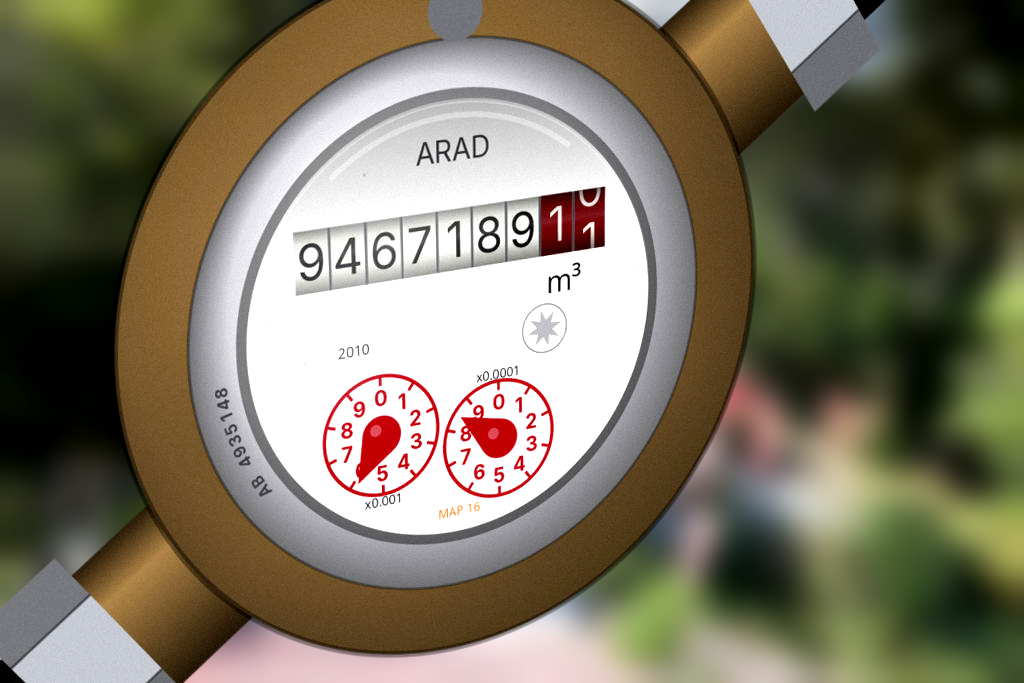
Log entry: 9467189.1058 m³
